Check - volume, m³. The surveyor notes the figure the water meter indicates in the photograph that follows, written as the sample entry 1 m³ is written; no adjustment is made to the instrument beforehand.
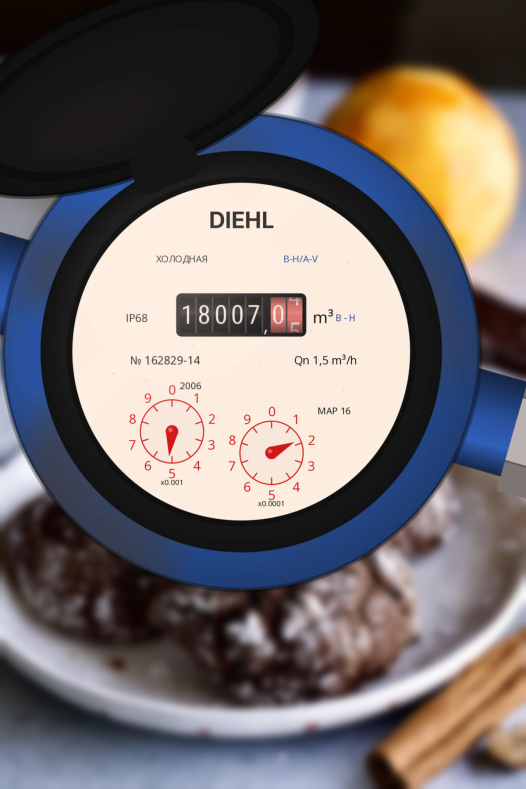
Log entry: 18007.0451 m³
